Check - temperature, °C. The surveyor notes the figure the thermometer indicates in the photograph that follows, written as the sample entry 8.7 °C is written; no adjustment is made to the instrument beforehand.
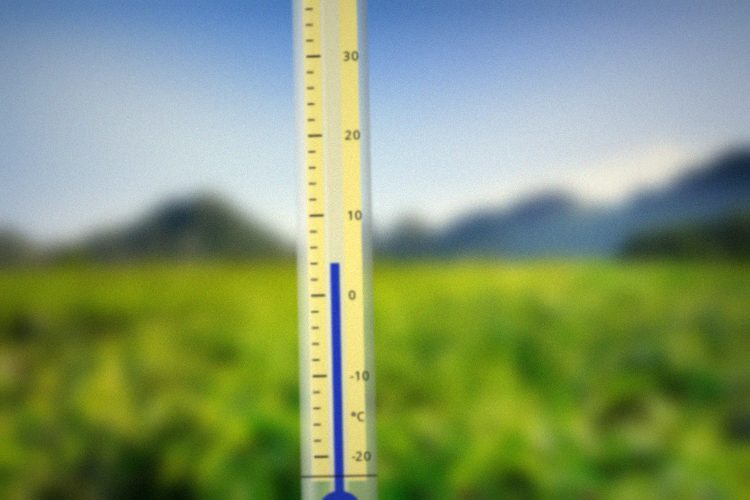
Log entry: 4 °C
